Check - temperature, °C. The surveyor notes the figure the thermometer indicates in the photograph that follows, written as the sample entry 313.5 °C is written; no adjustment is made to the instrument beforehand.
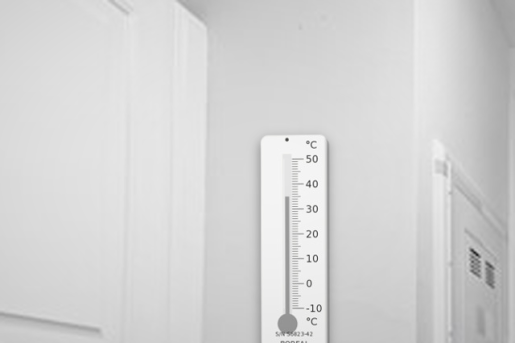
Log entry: 35 °C
